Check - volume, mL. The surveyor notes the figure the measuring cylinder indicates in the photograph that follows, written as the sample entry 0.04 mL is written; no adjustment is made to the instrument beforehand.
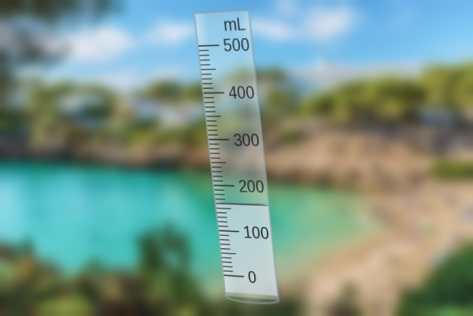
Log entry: 160 mL
